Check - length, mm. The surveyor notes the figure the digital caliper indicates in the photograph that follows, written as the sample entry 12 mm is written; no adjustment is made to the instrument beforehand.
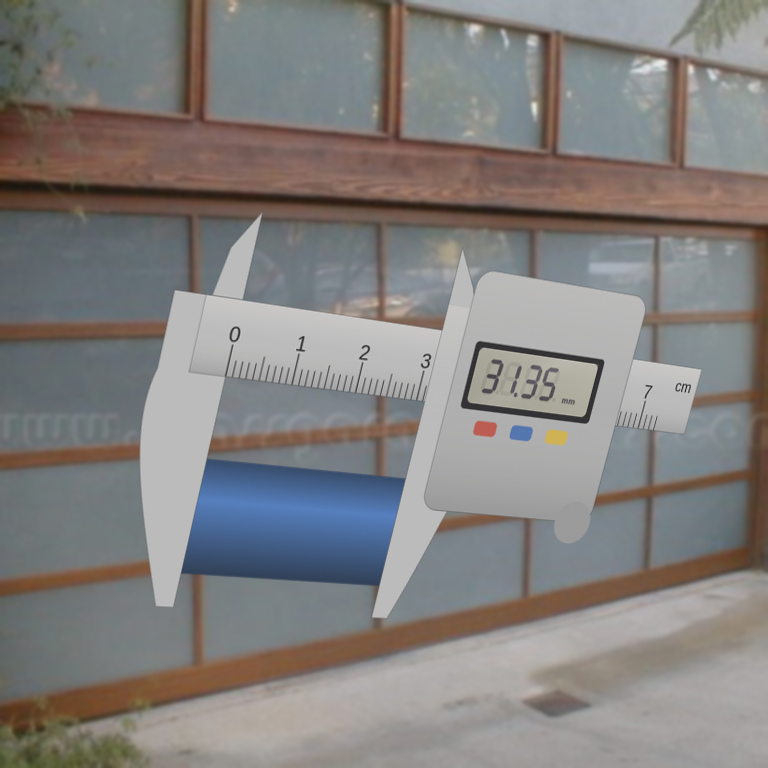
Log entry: 31.35 mm
